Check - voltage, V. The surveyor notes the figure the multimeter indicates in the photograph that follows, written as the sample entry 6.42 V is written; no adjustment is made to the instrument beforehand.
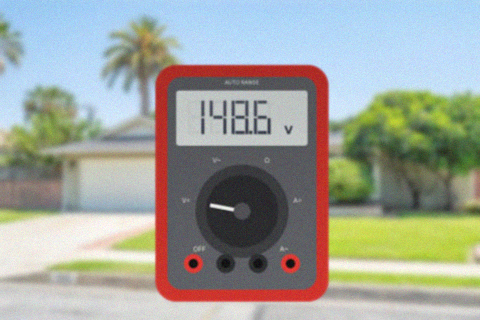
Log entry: 148.6 V
